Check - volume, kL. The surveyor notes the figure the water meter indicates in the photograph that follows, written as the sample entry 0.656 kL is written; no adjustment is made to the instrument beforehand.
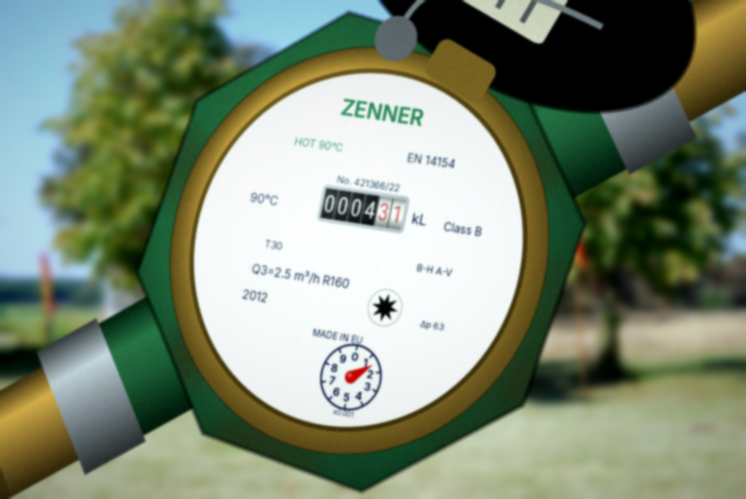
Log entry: 4.311 kL
